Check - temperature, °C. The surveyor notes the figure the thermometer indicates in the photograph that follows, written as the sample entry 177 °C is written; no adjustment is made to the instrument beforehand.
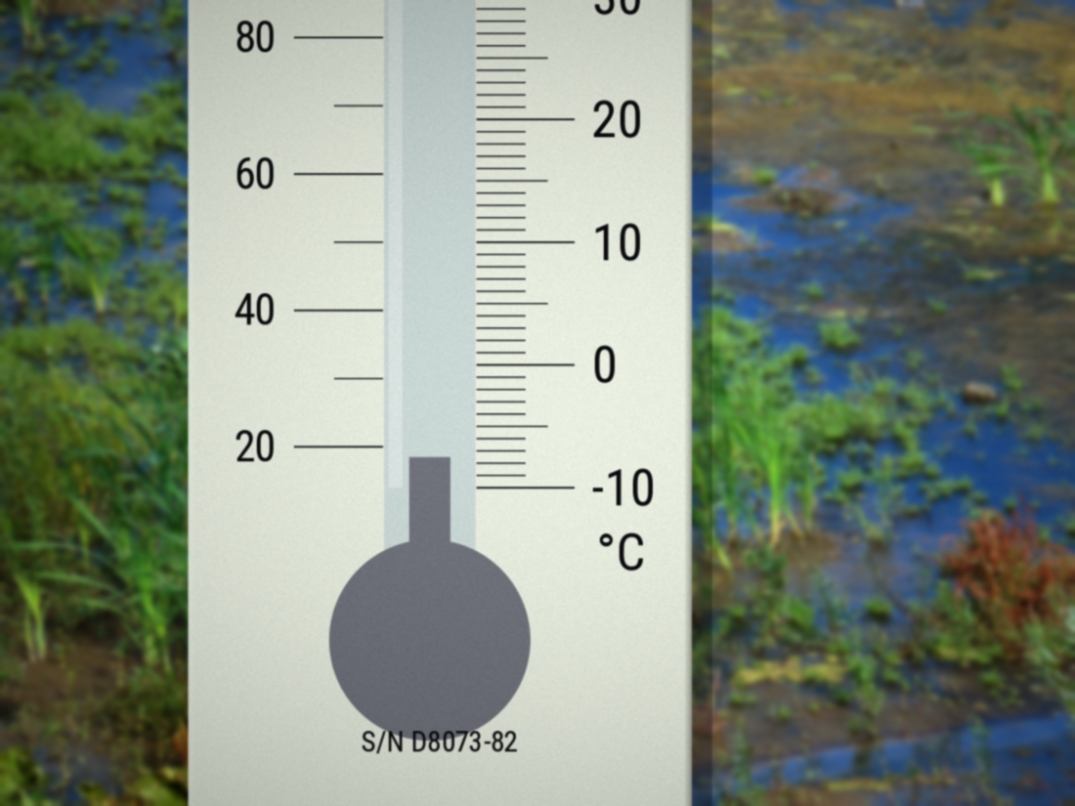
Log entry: -7.5 °C
